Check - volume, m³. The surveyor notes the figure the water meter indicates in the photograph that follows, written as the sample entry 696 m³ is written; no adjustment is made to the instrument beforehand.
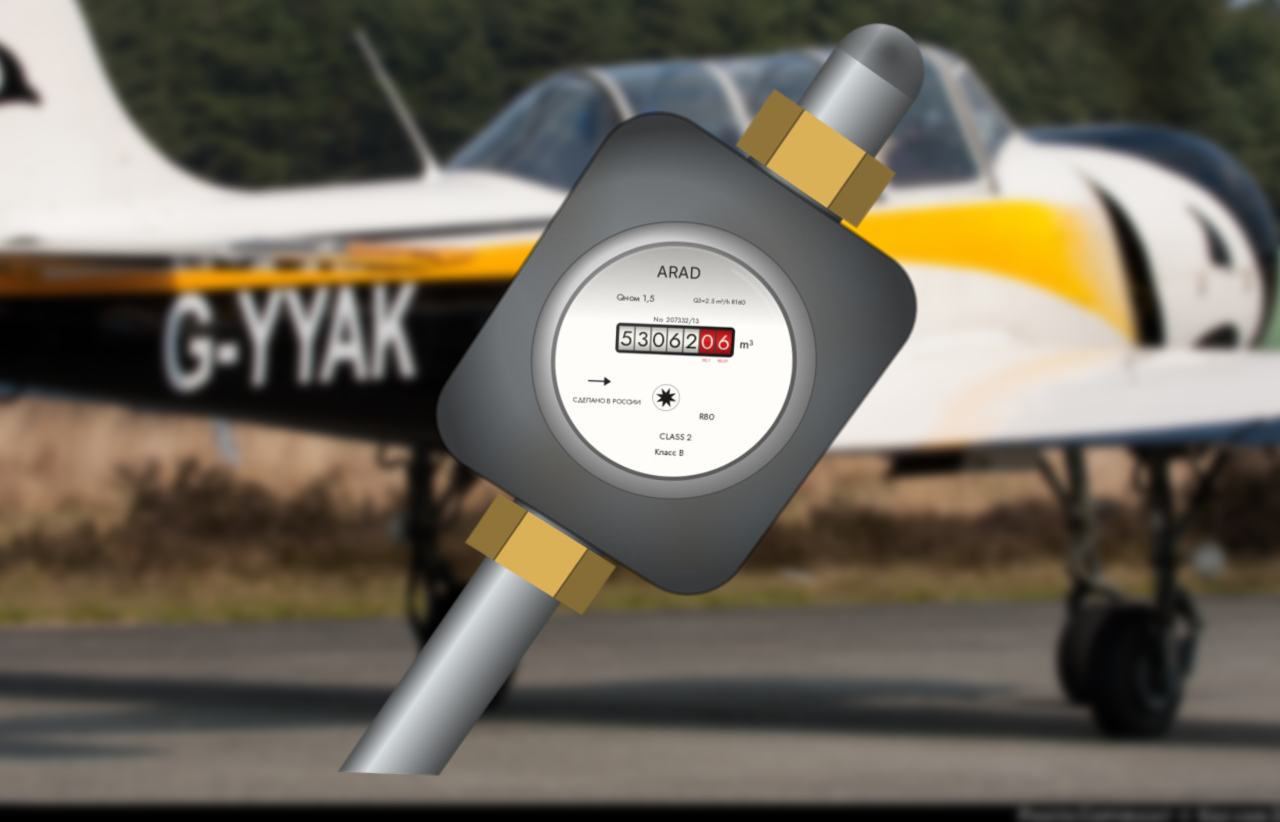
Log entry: 53062.06 m³
